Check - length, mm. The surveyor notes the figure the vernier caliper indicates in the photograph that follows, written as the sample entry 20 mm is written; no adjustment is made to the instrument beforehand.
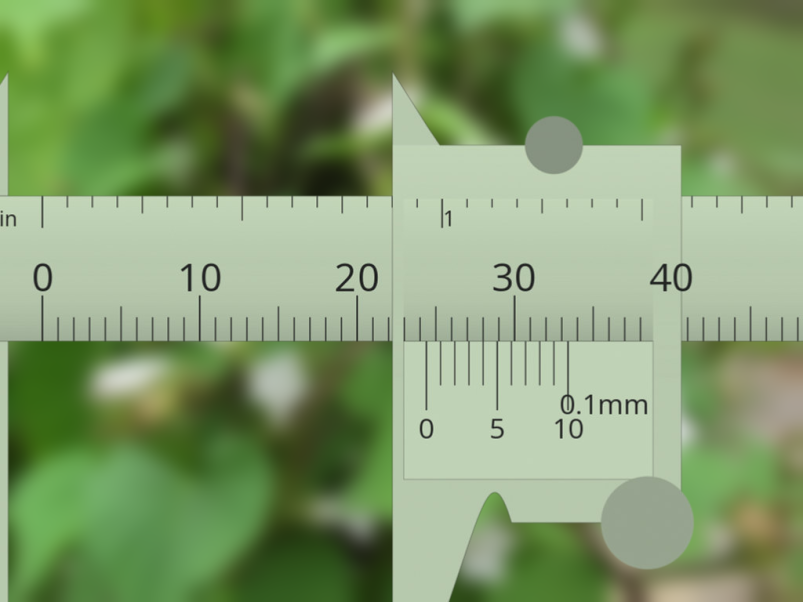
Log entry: 24.4 mm
